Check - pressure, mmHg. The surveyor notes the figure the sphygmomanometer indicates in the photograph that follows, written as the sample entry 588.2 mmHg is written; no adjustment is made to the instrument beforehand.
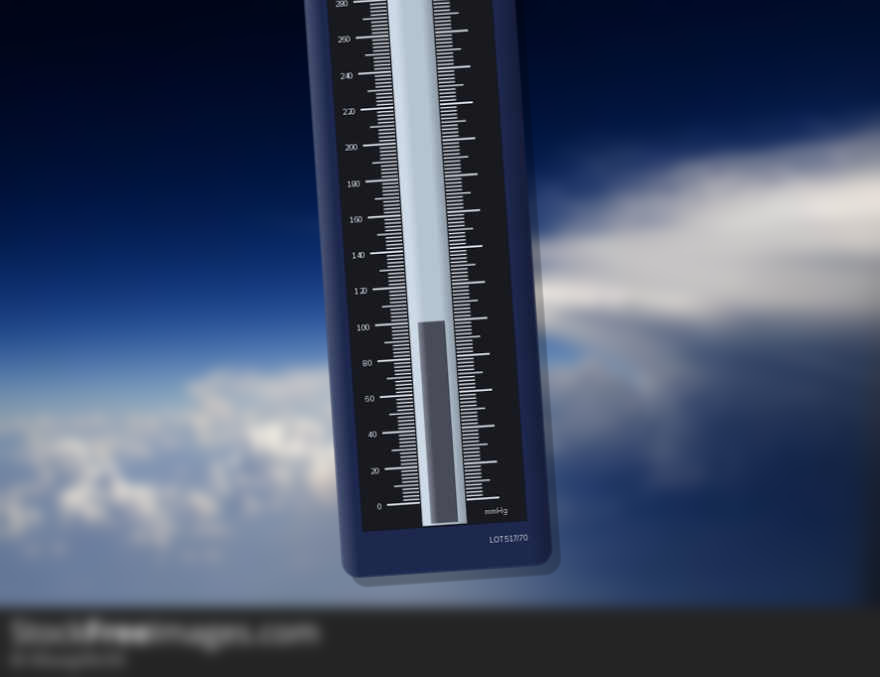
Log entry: 100 mmHg
